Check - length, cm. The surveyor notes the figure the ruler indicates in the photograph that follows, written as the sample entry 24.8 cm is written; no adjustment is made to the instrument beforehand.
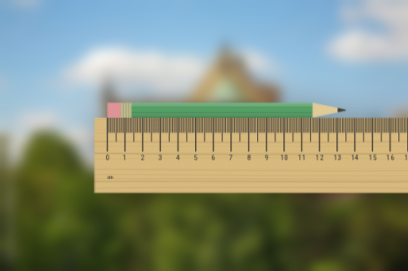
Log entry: 13.5 cm
